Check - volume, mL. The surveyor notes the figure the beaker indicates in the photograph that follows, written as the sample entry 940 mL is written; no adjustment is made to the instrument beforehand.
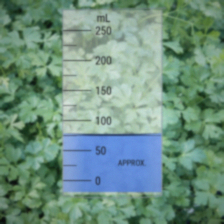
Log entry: 75 mL
